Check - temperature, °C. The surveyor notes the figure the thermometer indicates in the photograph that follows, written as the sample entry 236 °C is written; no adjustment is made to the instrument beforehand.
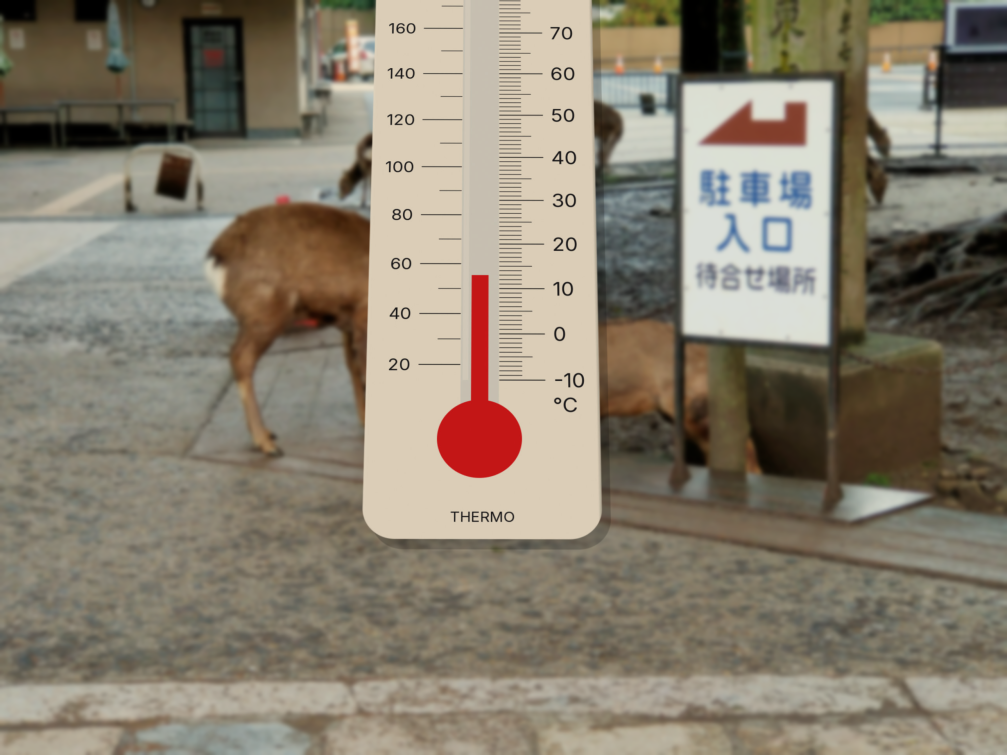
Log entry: 13 °C
